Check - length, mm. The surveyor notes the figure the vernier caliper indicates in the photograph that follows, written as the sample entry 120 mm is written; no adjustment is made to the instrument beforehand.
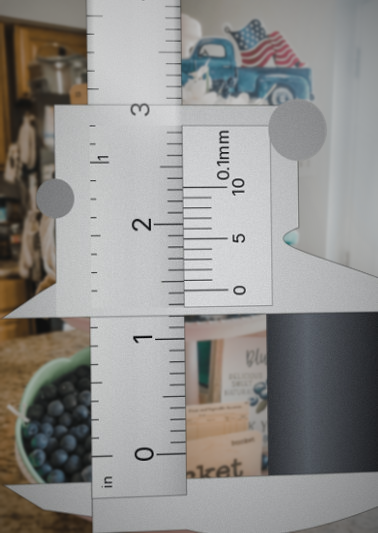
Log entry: 14.2 mm
